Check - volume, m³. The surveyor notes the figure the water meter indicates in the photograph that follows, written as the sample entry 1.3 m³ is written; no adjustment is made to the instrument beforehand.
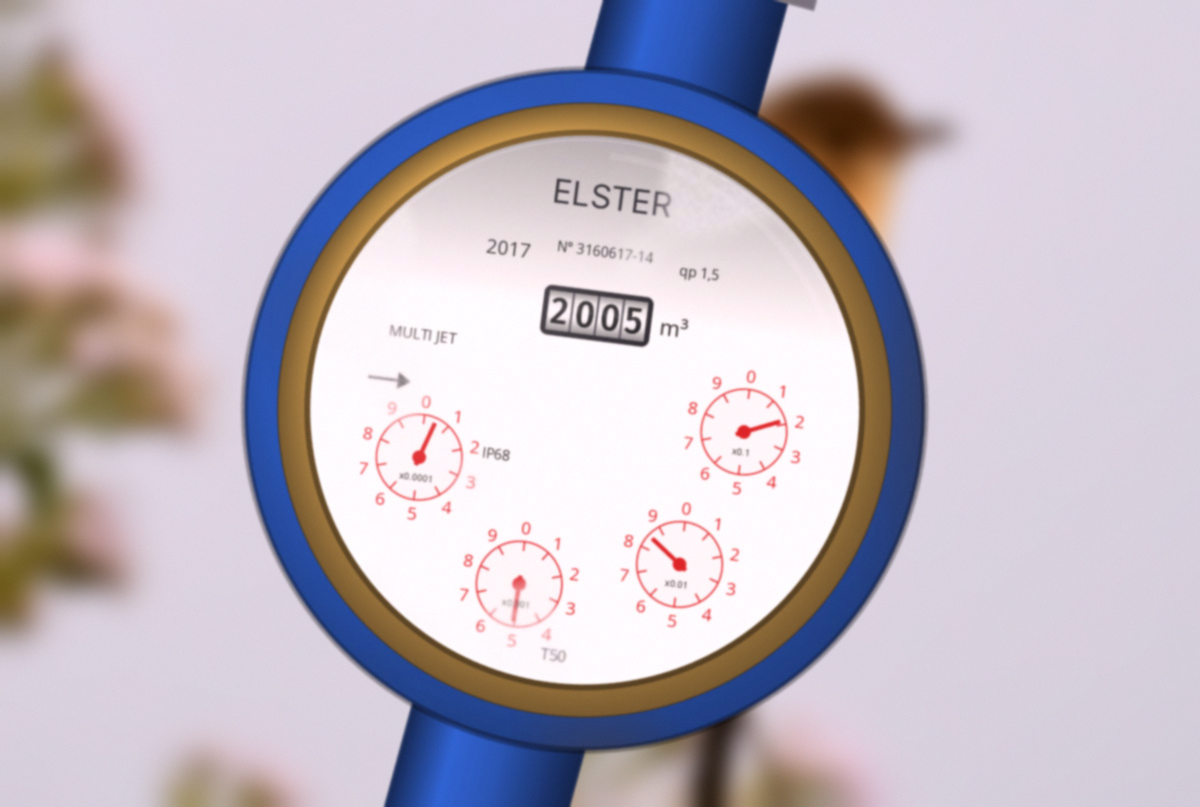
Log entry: 2005.1850 m³
